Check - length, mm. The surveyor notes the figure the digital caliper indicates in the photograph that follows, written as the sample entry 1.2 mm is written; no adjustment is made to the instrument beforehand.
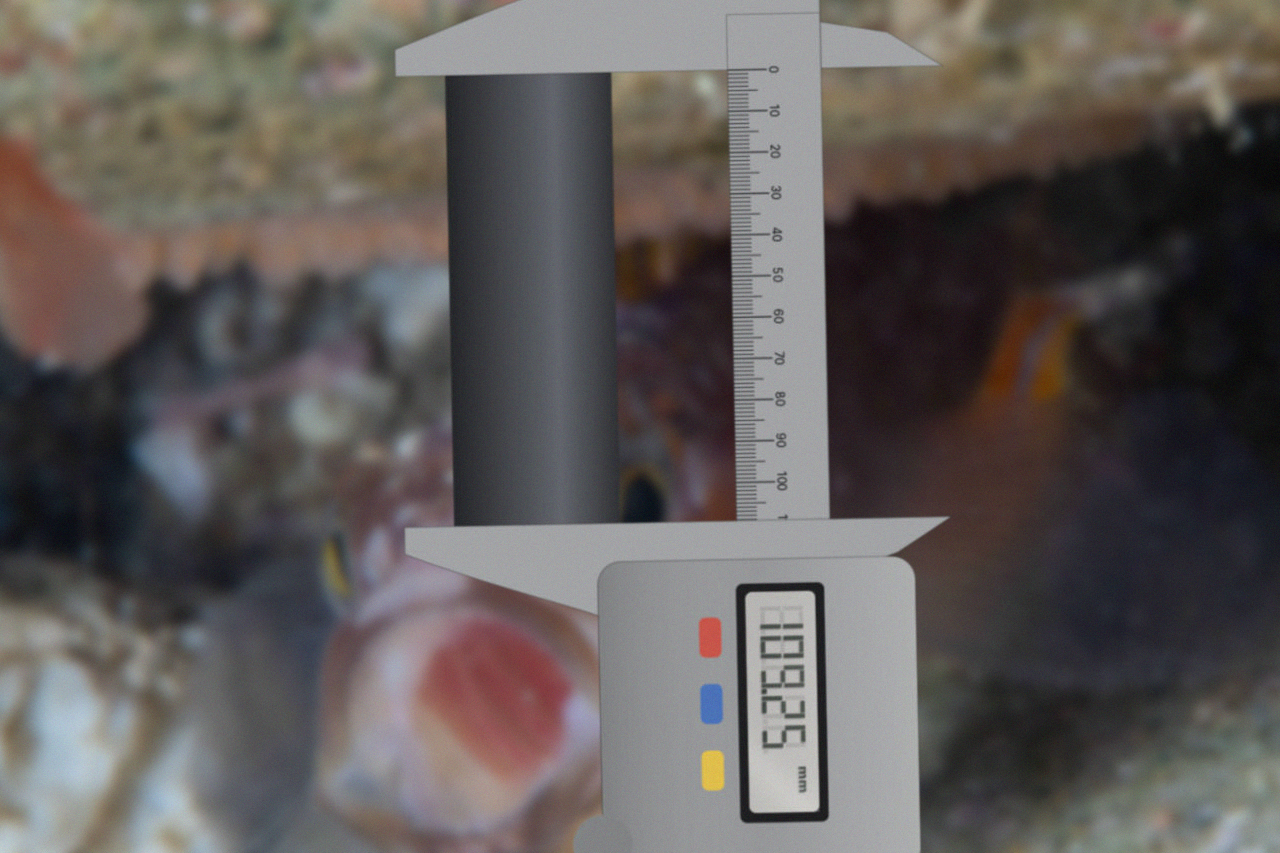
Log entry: 109.25 mm
